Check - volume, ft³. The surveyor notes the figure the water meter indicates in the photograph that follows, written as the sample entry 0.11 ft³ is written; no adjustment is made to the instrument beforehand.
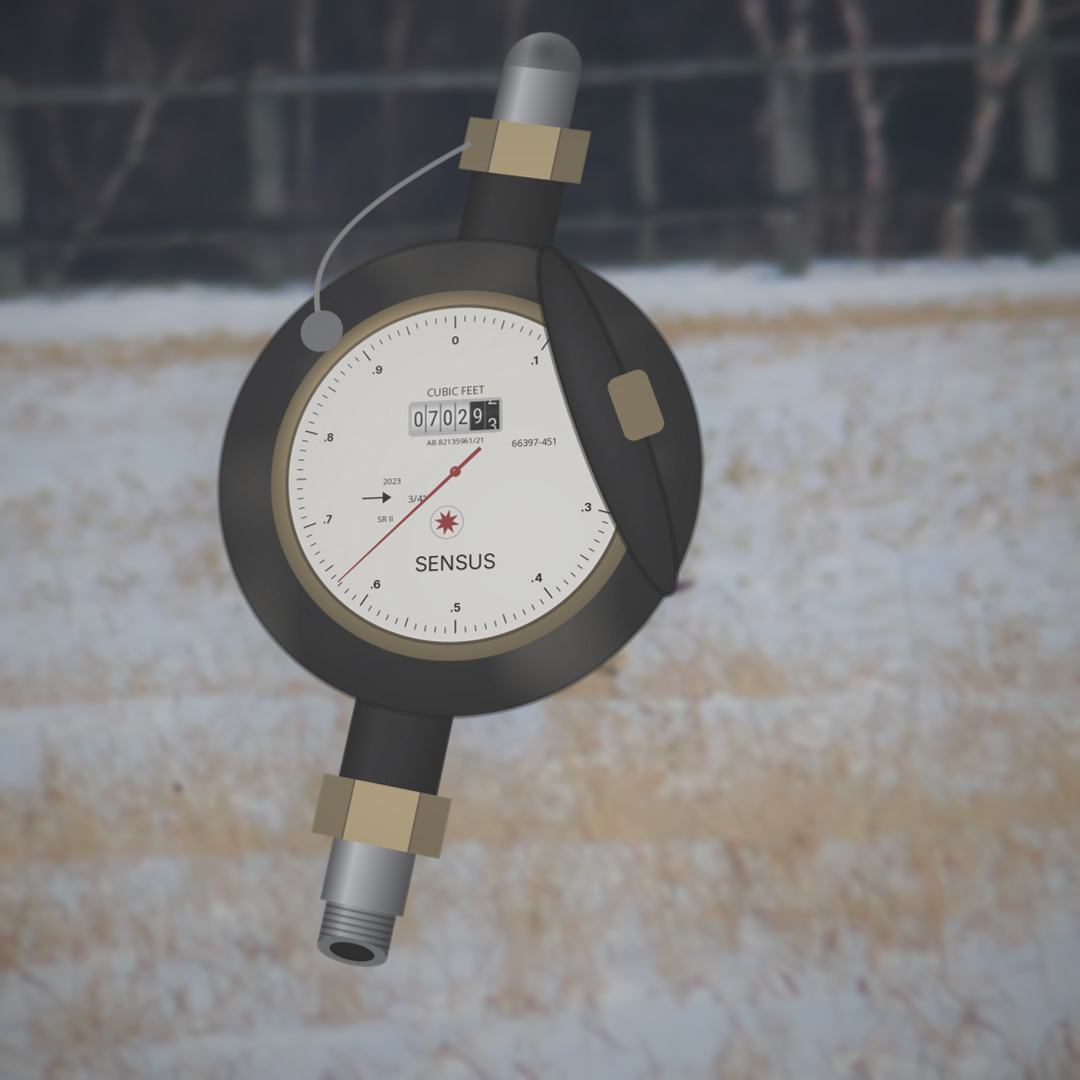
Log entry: 70292.63 ft³
